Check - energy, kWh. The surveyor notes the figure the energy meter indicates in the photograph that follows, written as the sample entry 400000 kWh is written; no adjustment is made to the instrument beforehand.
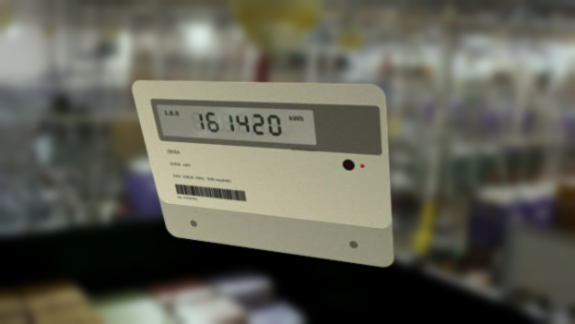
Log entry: 161420 kWh
